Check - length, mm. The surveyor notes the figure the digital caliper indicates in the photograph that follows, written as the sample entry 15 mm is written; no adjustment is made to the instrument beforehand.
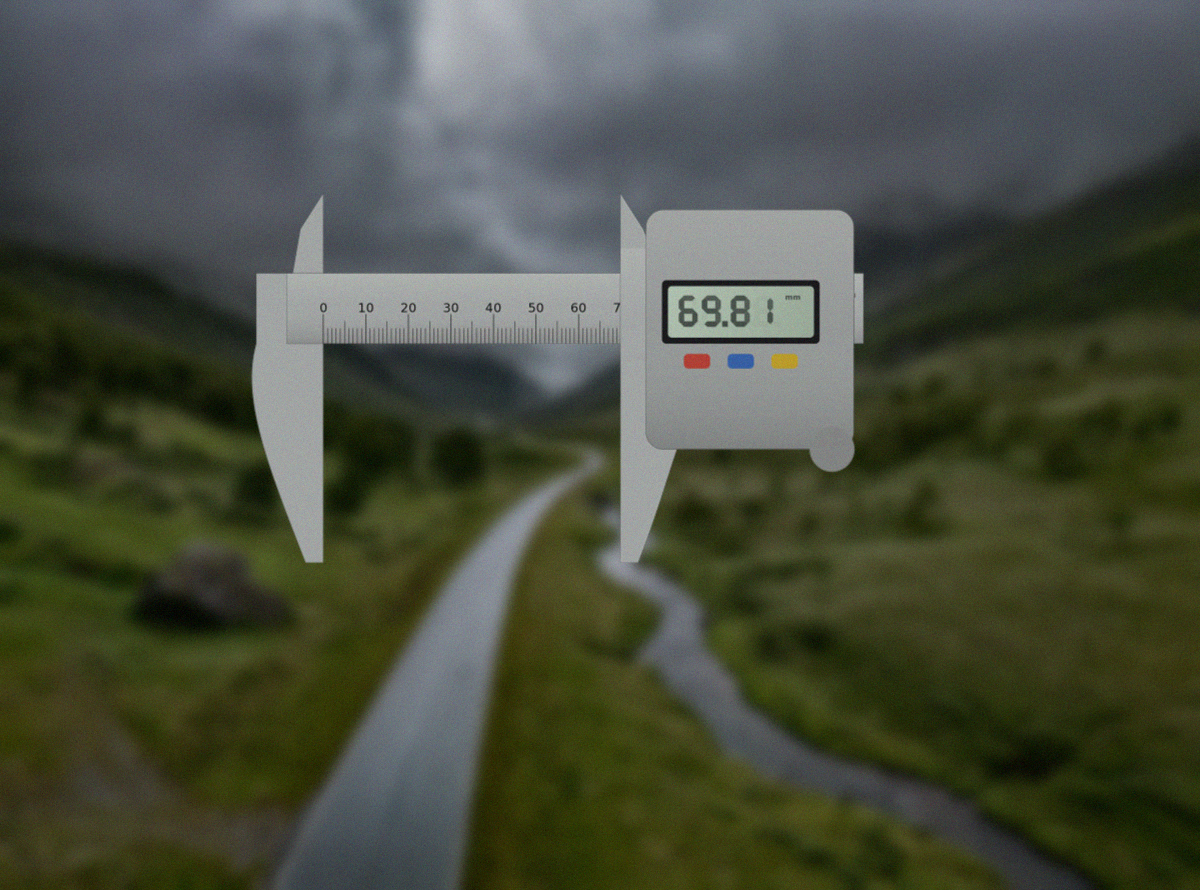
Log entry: 69.81 mm
